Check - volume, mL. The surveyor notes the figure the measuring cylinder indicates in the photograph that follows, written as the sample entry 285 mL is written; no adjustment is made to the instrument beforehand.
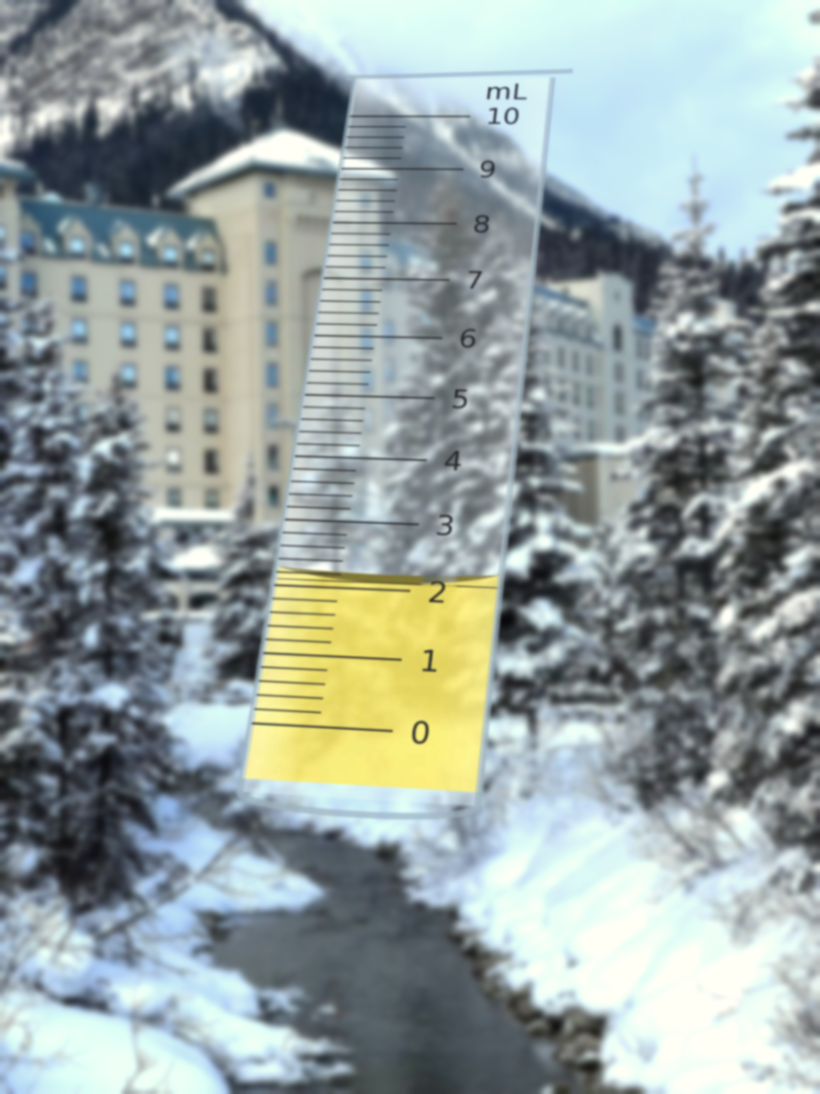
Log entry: 2.1 mL
